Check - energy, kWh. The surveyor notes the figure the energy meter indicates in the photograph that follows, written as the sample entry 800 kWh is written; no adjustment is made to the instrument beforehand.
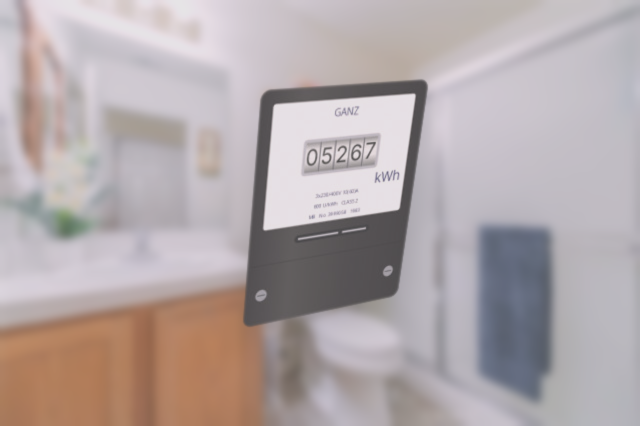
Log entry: 5267 kWh
